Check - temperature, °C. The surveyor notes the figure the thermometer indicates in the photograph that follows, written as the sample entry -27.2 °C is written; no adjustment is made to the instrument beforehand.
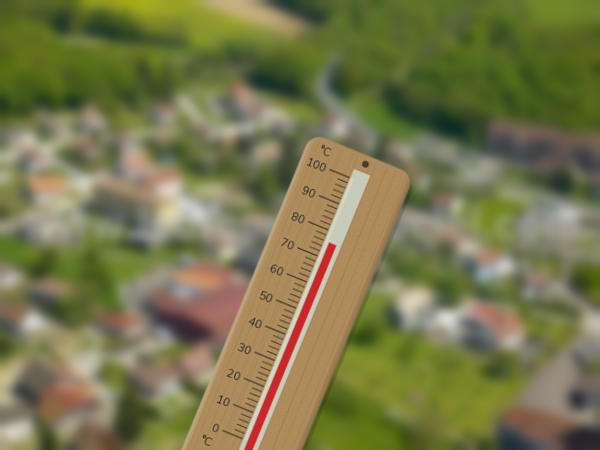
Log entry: 76 °C
